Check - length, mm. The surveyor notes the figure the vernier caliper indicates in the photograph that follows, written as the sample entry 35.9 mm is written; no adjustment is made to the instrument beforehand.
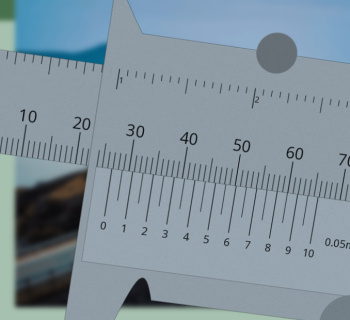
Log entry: 26.8 mm
